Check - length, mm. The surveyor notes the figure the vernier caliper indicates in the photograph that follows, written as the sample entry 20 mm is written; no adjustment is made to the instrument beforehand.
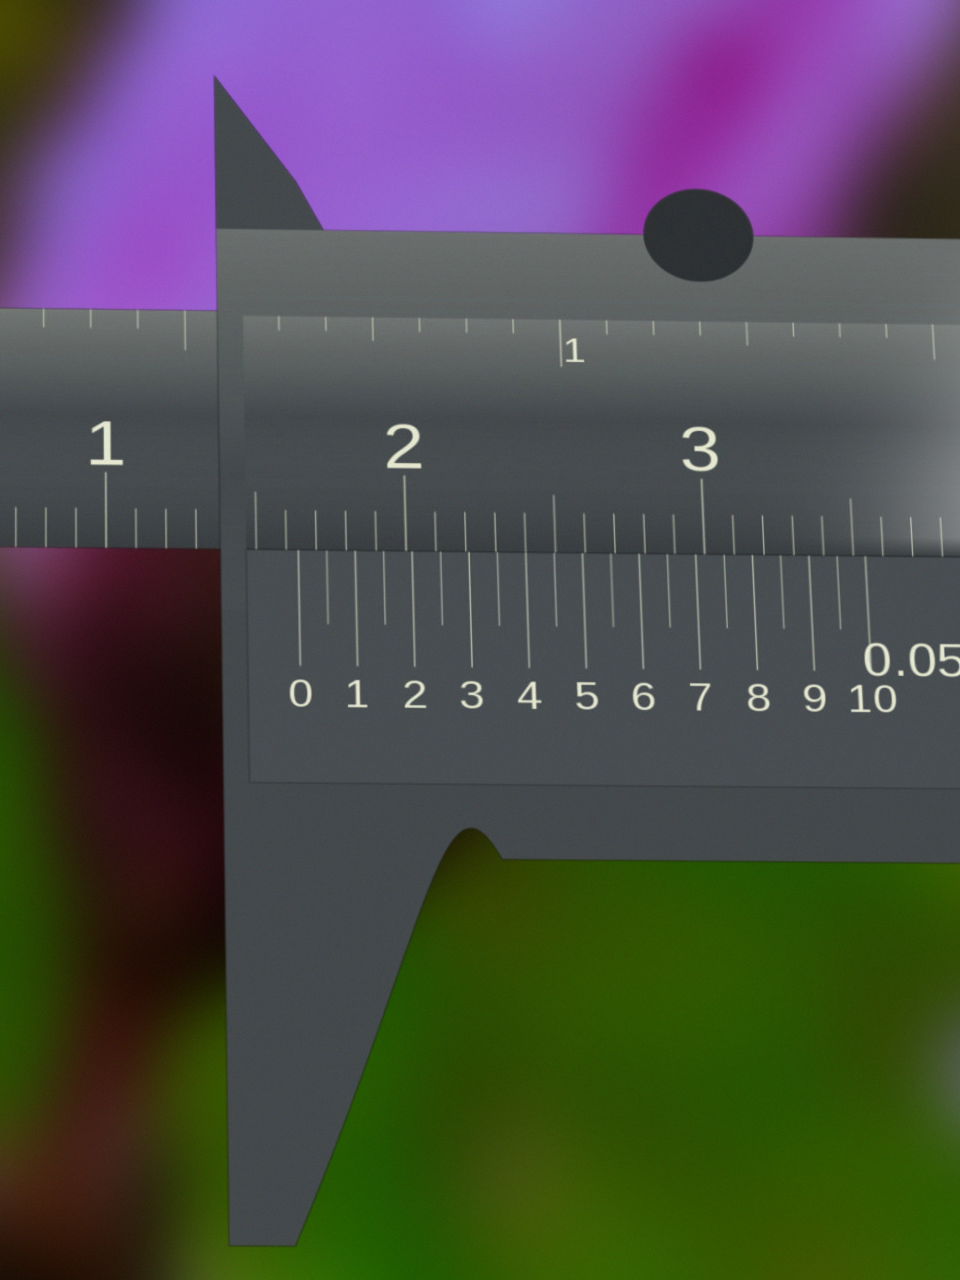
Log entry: 16.40 mm
